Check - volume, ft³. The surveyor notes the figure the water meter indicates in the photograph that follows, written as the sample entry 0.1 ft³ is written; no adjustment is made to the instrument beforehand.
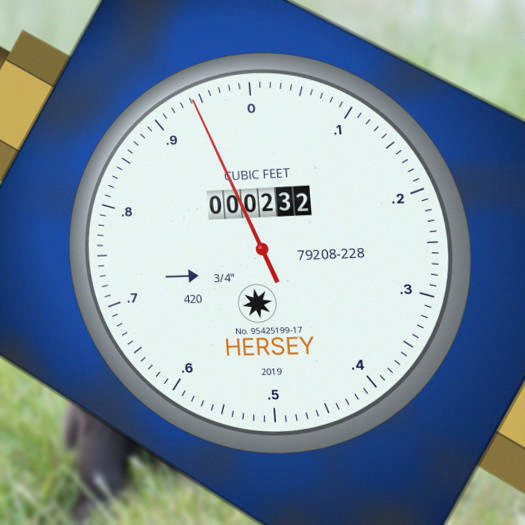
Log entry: 231.94 ft³
